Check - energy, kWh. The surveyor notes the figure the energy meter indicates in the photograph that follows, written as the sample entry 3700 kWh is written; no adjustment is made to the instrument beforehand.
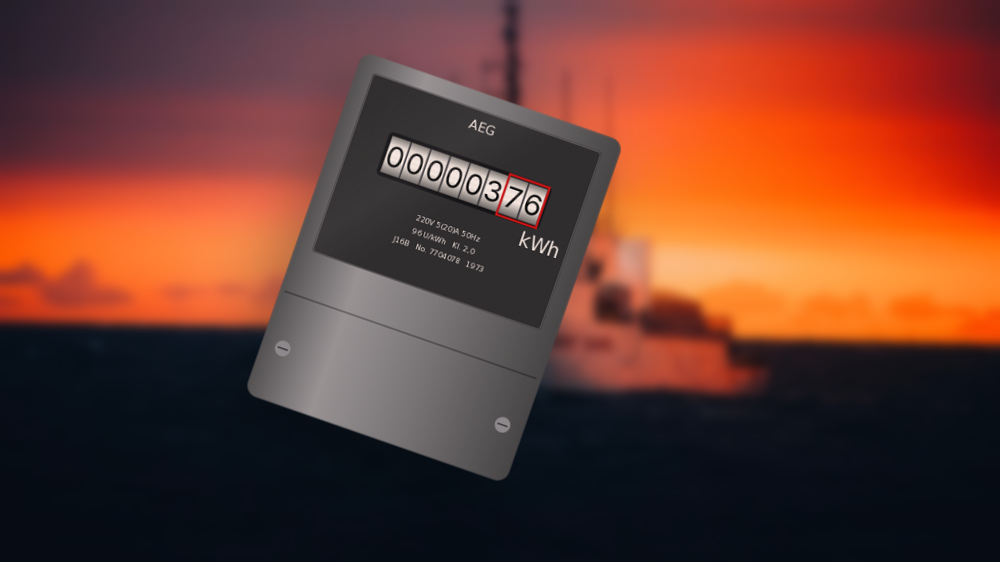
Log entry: 3.76 kWh
